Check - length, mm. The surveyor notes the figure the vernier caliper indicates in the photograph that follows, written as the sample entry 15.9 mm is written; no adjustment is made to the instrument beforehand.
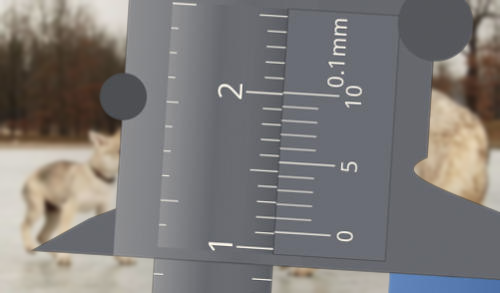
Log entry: 11.1 mm
